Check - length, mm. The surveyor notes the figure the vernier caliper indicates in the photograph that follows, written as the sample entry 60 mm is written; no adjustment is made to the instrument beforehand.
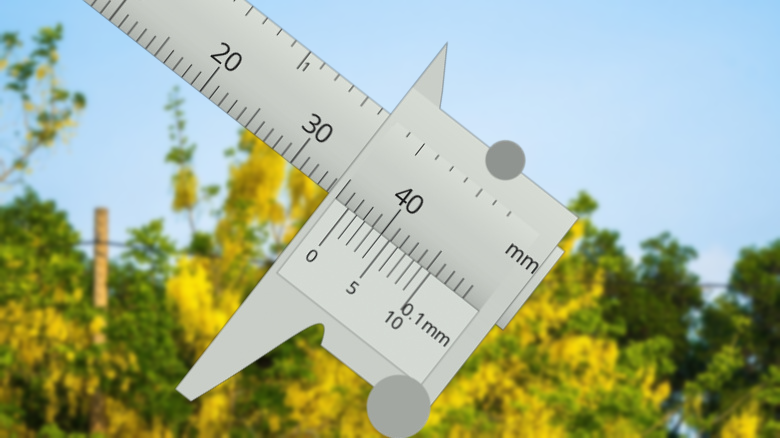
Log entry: 36.4 mm
